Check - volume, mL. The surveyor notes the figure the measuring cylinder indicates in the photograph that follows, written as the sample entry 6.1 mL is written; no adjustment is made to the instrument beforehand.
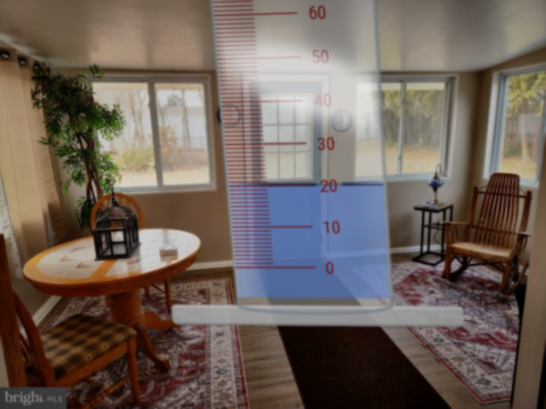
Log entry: 20 mL
